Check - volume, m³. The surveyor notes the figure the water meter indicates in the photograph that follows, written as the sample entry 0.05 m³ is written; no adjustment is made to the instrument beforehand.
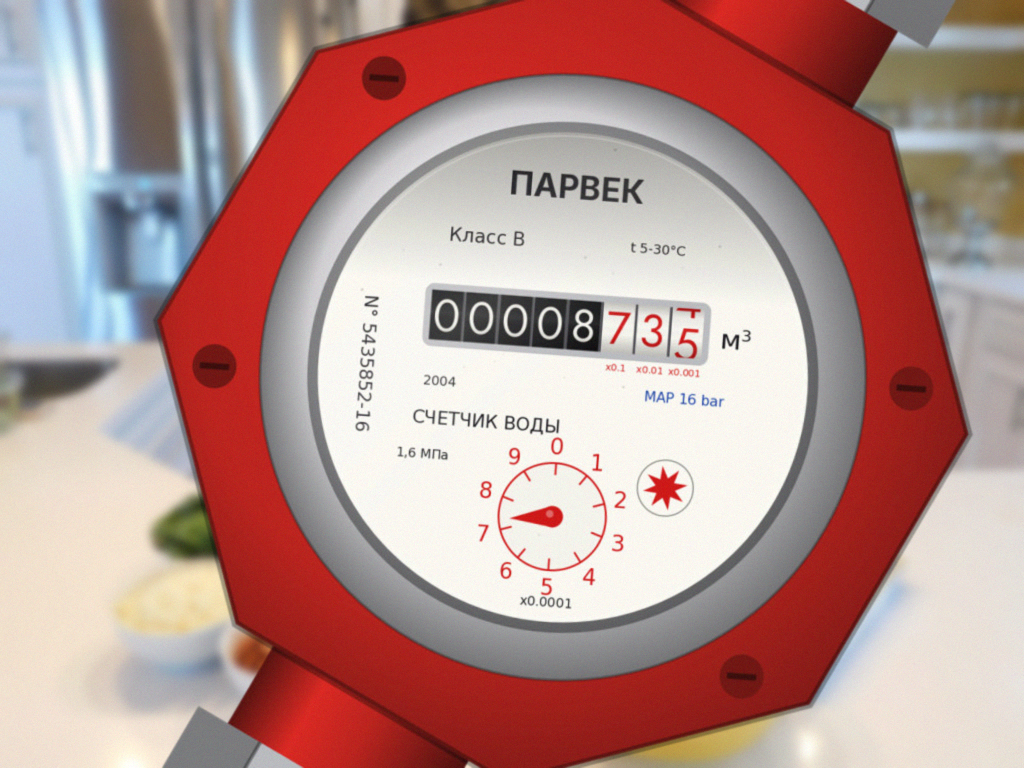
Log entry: 8.7347 m³
